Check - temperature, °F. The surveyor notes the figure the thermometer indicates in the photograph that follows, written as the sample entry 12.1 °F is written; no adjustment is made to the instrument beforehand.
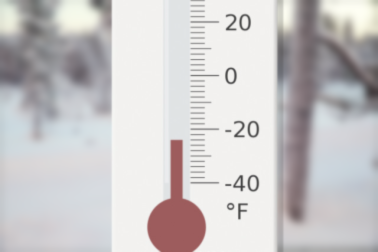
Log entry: -24 °F
